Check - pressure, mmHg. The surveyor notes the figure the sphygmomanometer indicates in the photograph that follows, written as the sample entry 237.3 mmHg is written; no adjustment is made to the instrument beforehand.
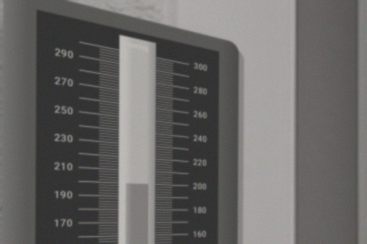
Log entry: 200 mmHg
